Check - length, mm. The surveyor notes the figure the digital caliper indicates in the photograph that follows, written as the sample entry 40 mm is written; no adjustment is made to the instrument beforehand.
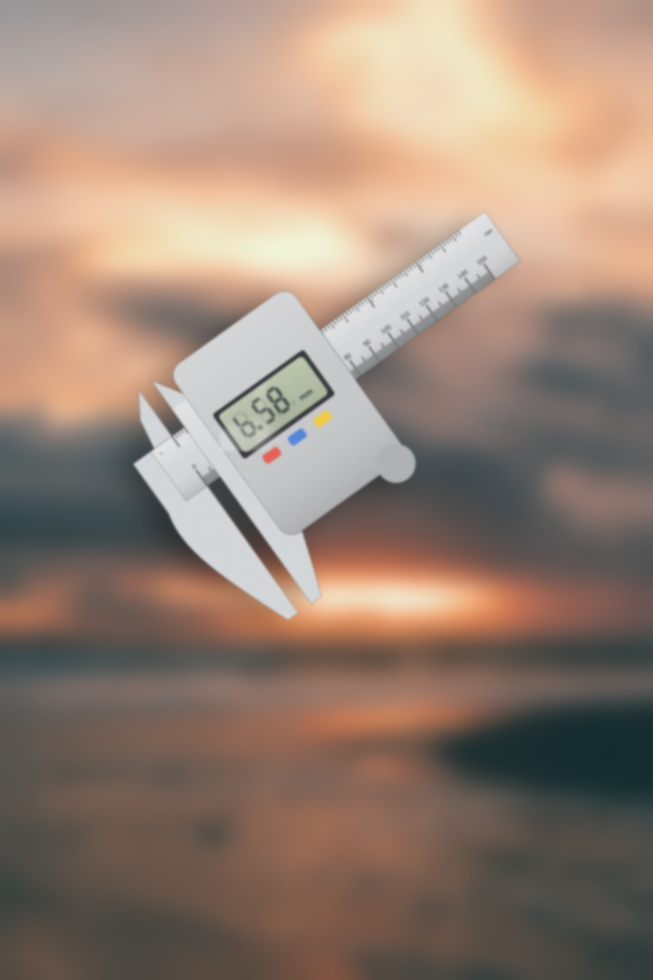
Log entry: 6.58 mm
